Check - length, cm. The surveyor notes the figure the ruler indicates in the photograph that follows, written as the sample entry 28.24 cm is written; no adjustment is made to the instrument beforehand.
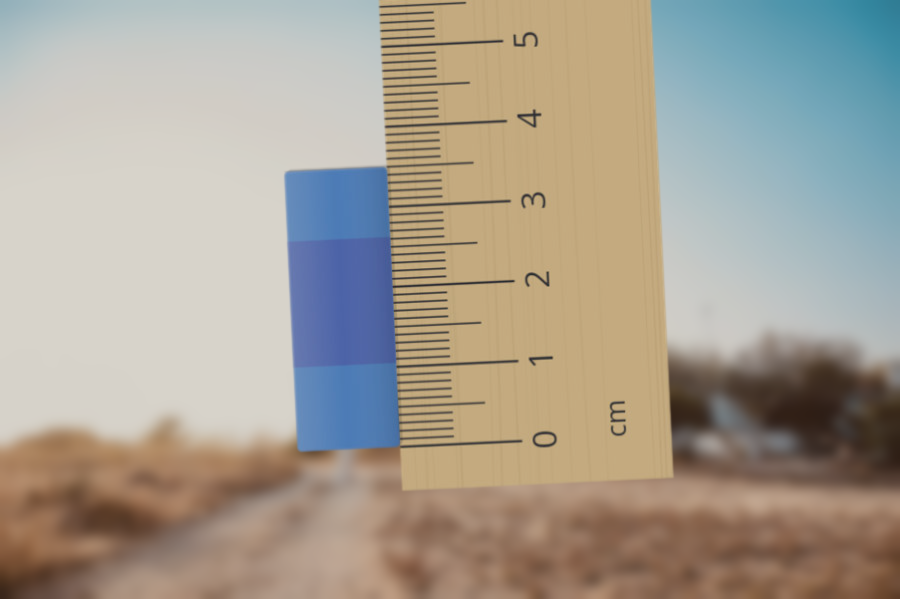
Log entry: 3.5 cm
